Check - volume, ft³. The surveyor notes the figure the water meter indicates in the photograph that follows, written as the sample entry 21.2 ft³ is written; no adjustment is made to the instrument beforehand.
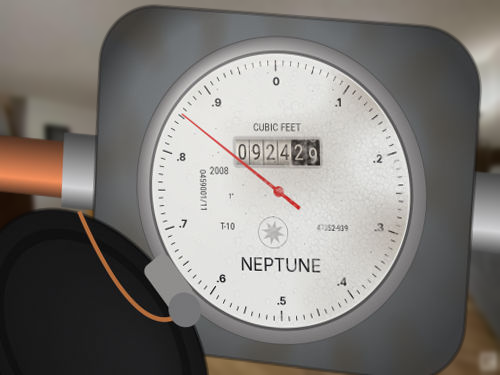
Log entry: 92428.85 ft³
